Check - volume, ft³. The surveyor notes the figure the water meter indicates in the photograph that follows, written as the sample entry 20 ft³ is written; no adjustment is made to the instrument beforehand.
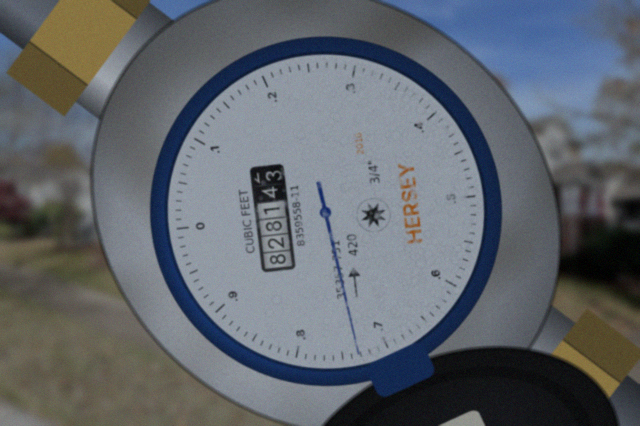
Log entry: 828142.73 ft³
